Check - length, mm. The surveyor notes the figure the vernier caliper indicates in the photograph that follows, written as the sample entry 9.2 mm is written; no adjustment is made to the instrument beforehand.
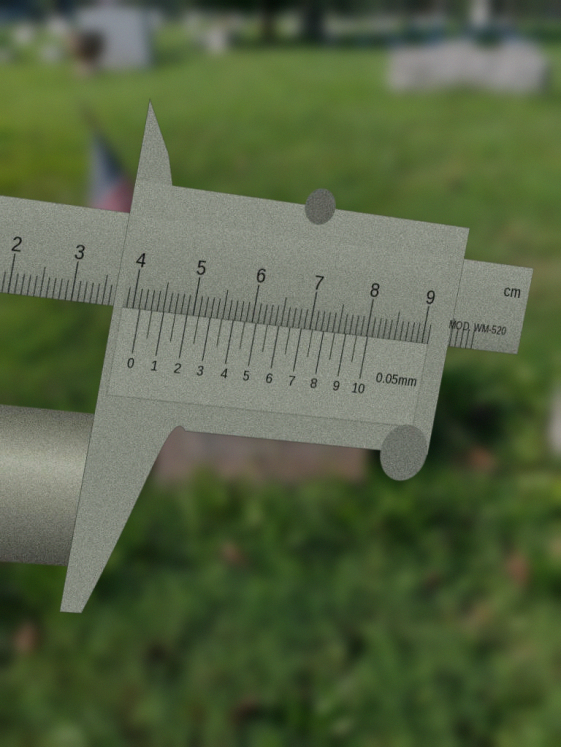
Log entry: 41.2 mm
